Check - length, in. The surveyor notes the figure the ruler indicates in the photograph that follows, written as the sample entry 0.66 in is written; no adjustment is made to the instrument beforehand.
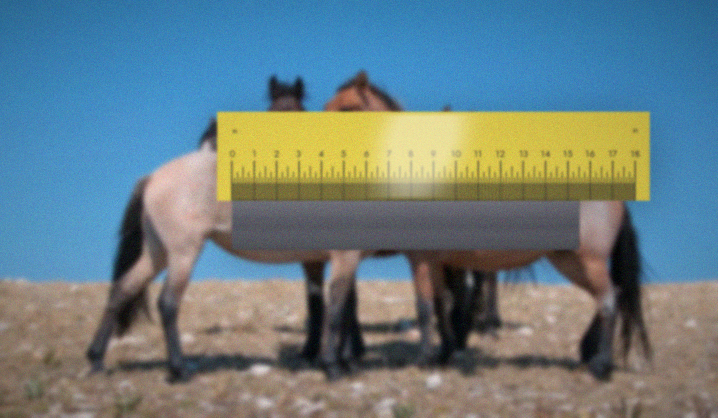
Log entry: 15.5 in
